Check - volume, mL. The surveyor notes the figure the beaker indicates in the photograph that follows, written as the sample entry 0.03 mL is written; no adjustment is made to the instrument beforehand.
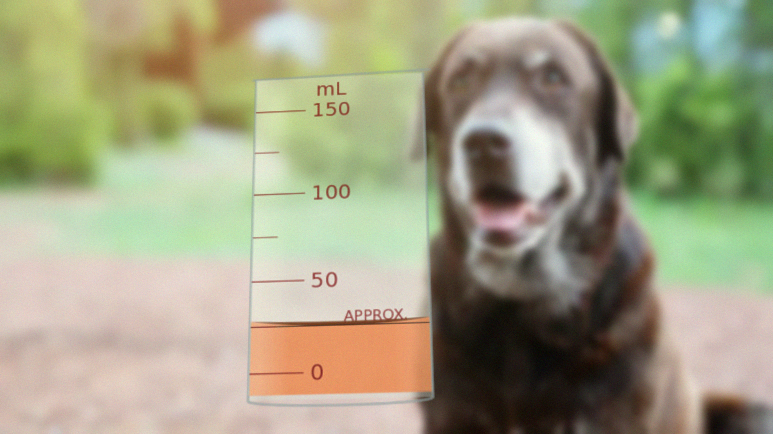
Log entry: 25 mL
